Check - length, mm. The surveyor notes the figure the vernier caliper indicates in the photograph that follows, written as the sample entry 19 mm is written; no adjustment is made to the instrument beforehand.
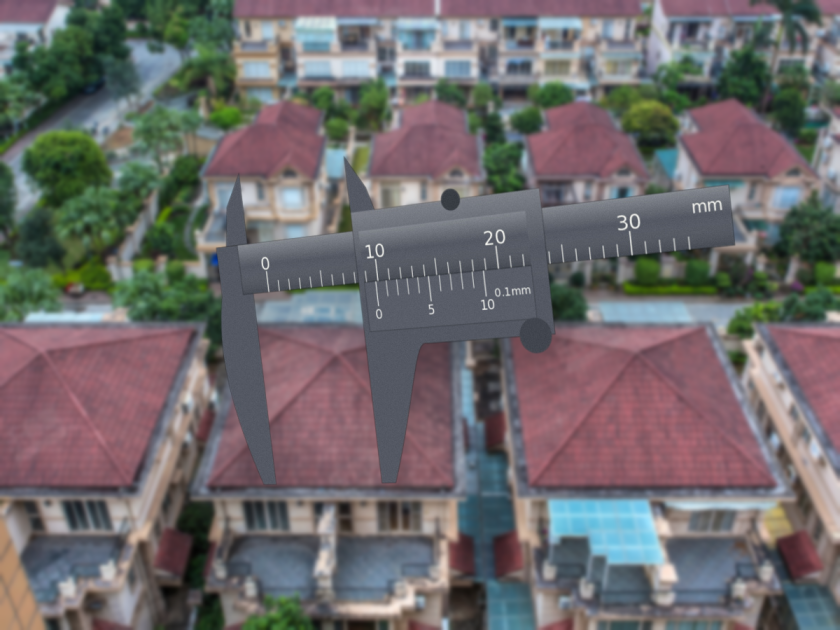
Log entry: 9.8 mm
